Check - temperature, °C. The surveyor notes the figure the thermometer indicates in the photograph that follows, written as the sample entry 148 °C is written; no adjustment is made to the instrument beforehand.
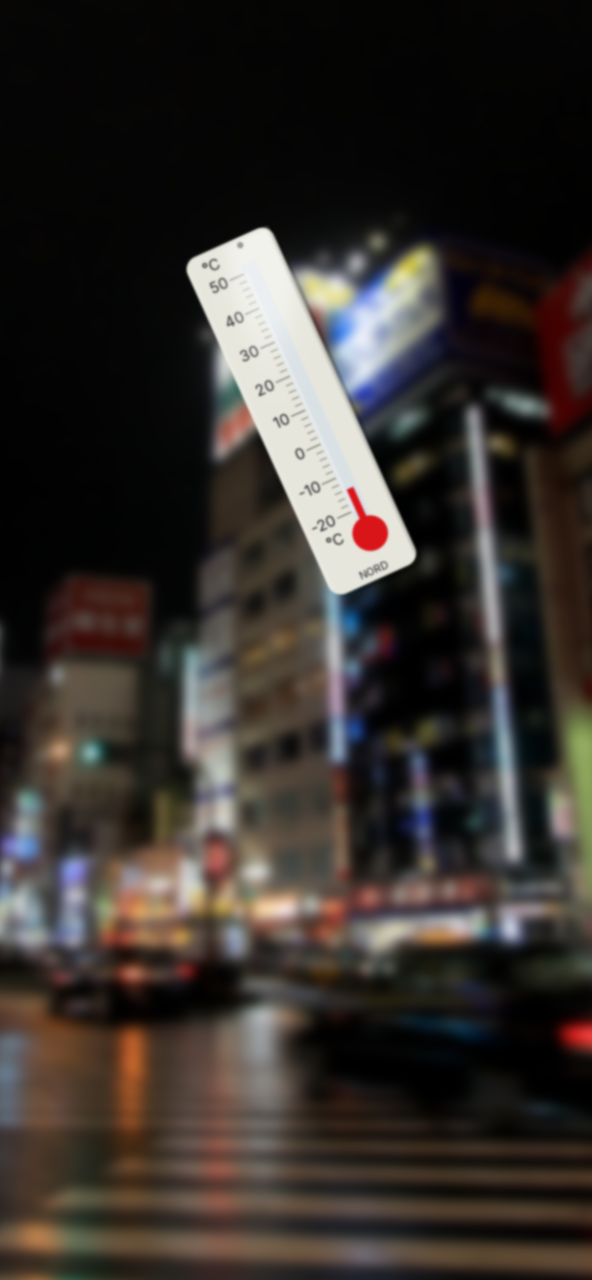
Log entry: -14 °C
